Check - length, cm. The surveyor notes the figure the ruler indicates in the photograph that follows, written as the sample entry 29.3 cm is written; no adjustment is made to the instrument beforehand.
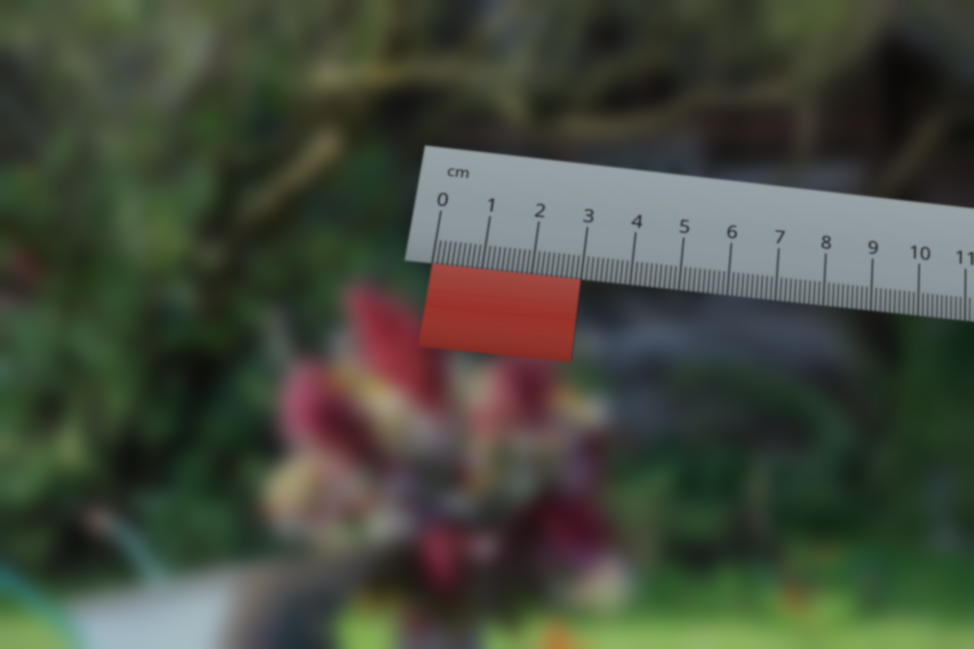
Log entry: 3 cm
